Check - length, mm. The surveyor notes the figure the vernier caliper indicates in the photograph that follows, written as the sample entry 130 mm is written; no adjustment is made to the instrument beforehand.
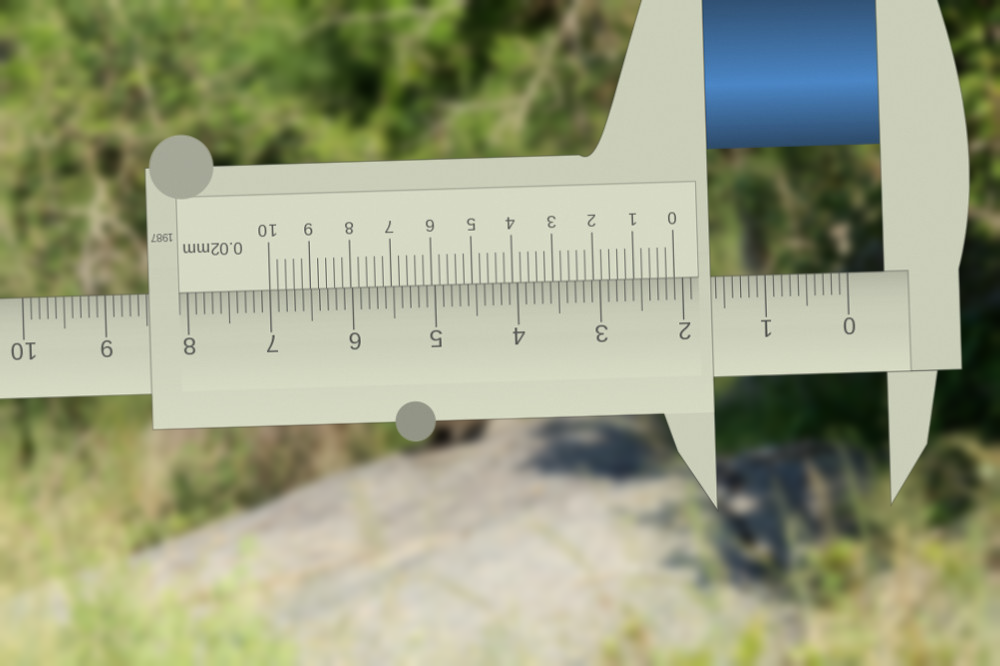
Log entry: 21.0 mm
